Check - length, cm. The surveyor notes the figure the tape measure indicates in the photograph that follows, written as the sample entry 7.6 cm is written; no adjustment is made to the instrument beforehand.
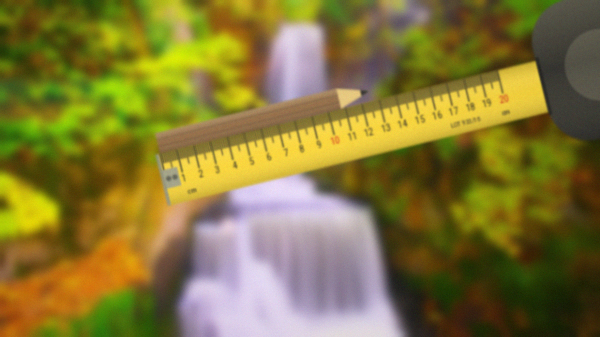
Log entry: 12.5 cm
